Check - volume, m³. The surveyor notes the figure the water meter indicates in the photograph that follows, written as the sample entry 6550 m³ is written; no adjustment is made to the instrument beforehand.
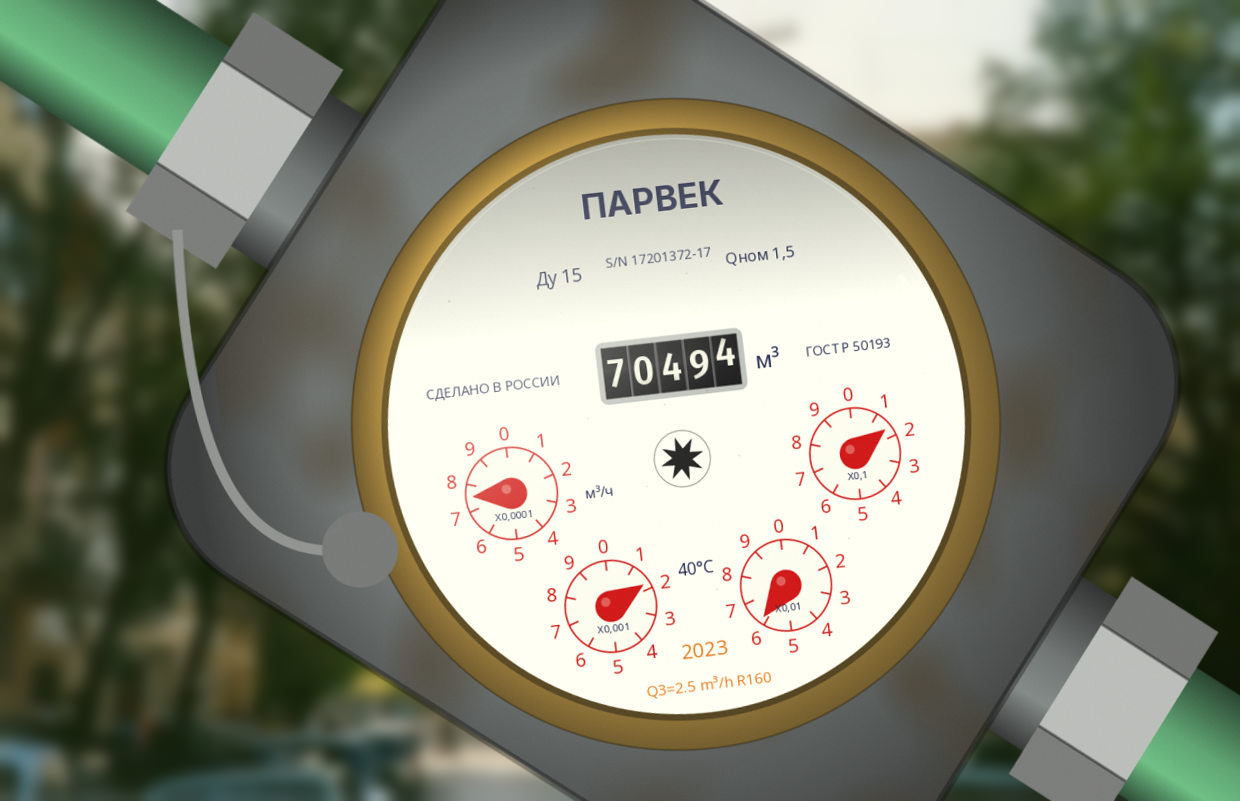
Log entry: 70494.1617 m³
